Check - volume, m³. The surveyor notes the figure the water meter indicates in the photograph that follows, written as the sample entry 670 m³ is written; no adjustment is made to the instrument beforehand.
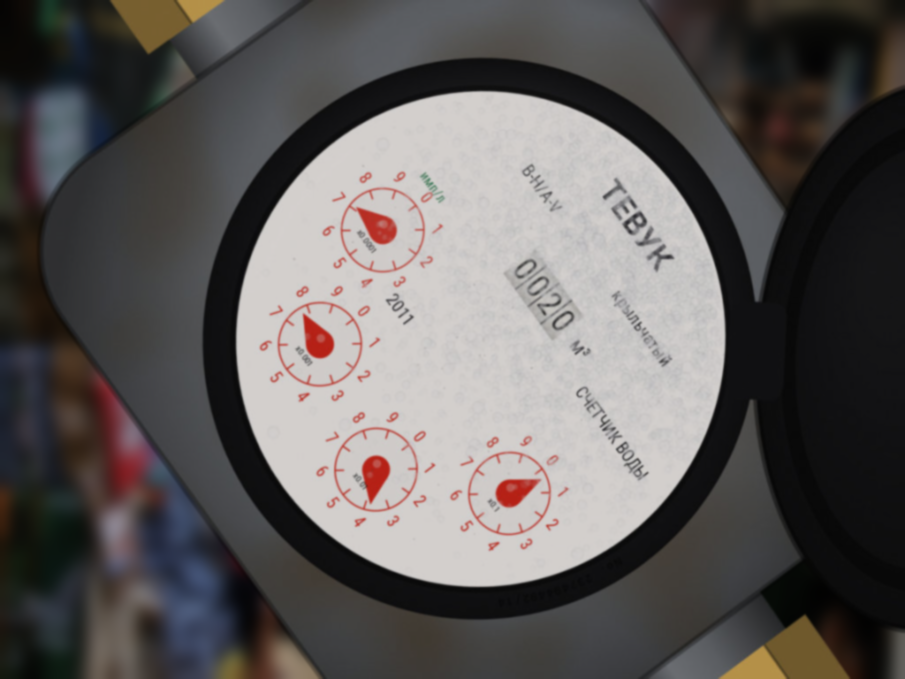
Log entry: 20.0377 m³
